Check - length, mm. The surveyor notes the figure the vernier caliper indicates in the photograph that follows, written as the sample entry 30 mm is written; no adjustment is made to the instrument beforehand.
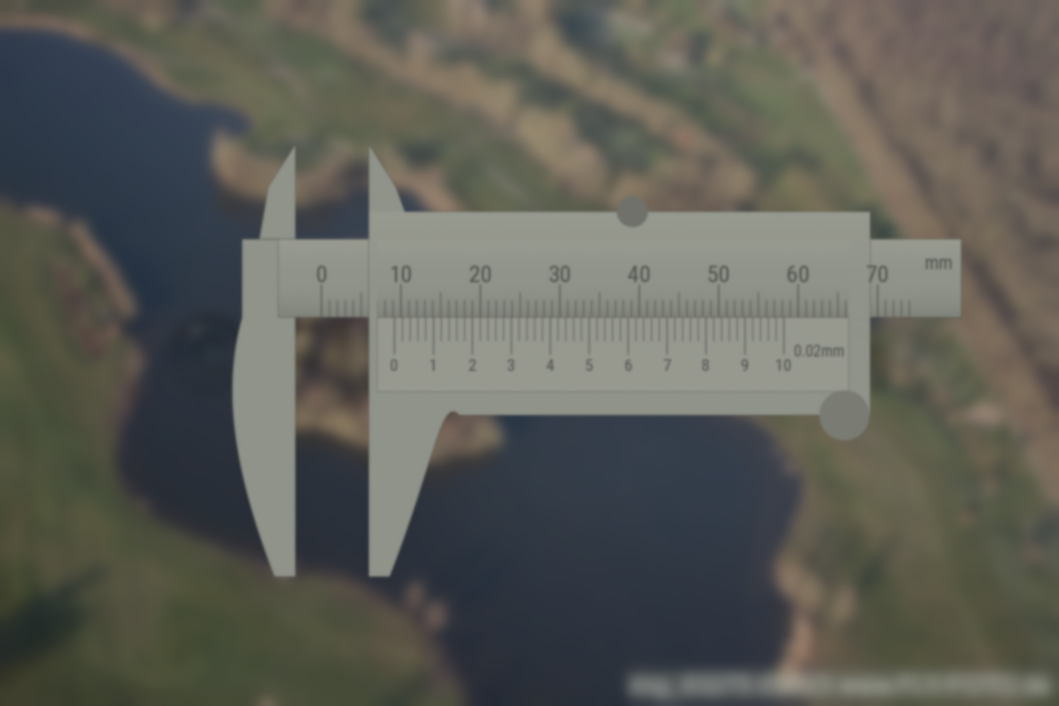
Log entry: 9.2 mm
